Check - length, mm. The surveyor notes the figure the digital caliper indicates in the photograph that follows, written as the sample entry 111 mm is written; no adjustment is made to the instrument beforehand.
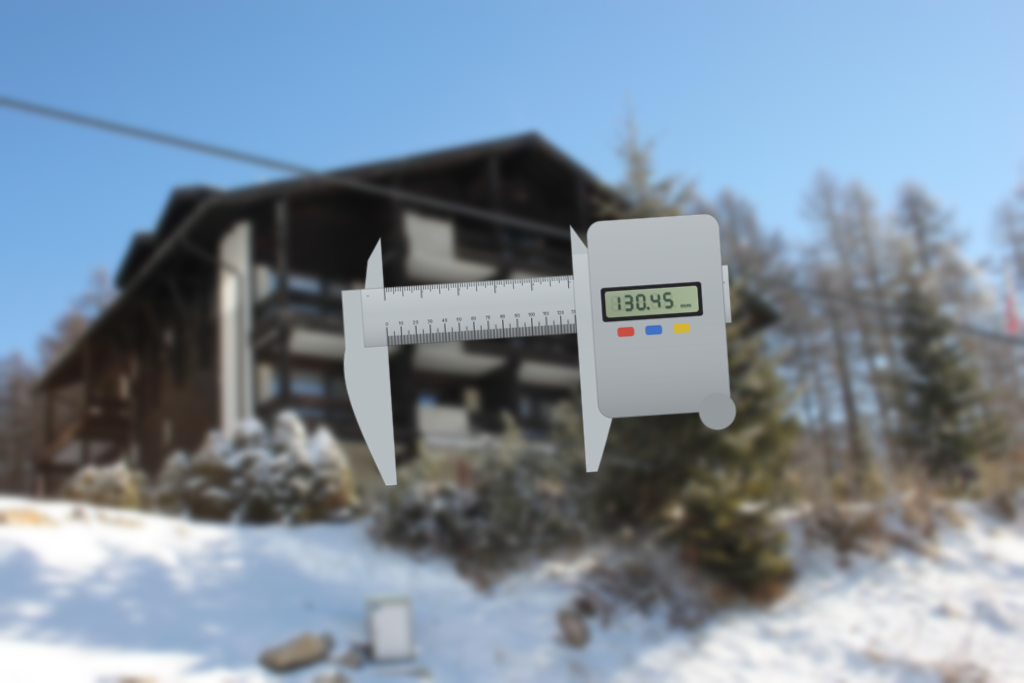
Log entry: 130.45 mm
